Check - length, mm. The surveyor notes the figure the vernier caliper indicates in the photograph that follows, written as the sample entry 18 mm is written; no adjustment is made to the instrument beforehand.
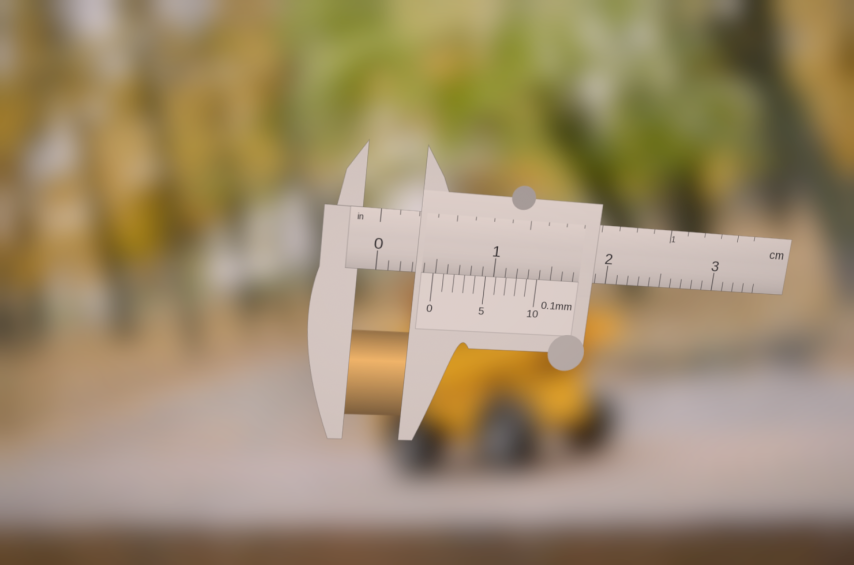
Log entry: 4.8 mm
